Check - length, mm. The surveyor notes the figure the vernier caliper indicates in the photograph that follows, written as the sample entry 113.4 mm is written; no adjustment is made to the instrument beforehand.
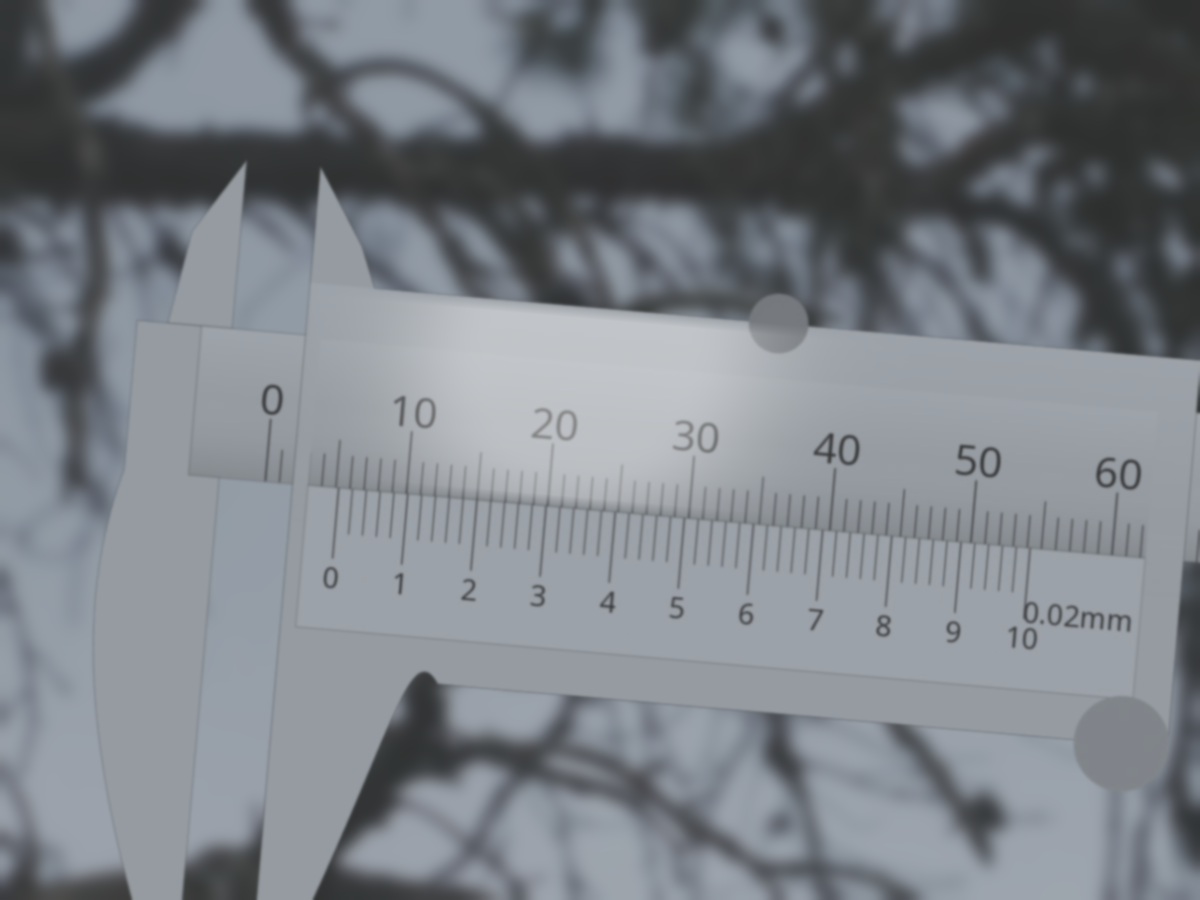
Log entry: 5.2 mm
